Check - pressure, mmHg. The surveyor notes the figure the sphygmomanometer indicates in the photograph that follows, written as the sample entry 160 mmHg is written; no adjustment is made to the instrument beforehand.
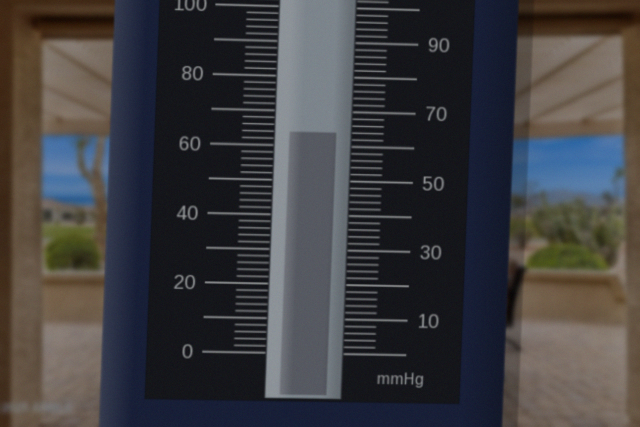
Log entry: 64 mmHg
